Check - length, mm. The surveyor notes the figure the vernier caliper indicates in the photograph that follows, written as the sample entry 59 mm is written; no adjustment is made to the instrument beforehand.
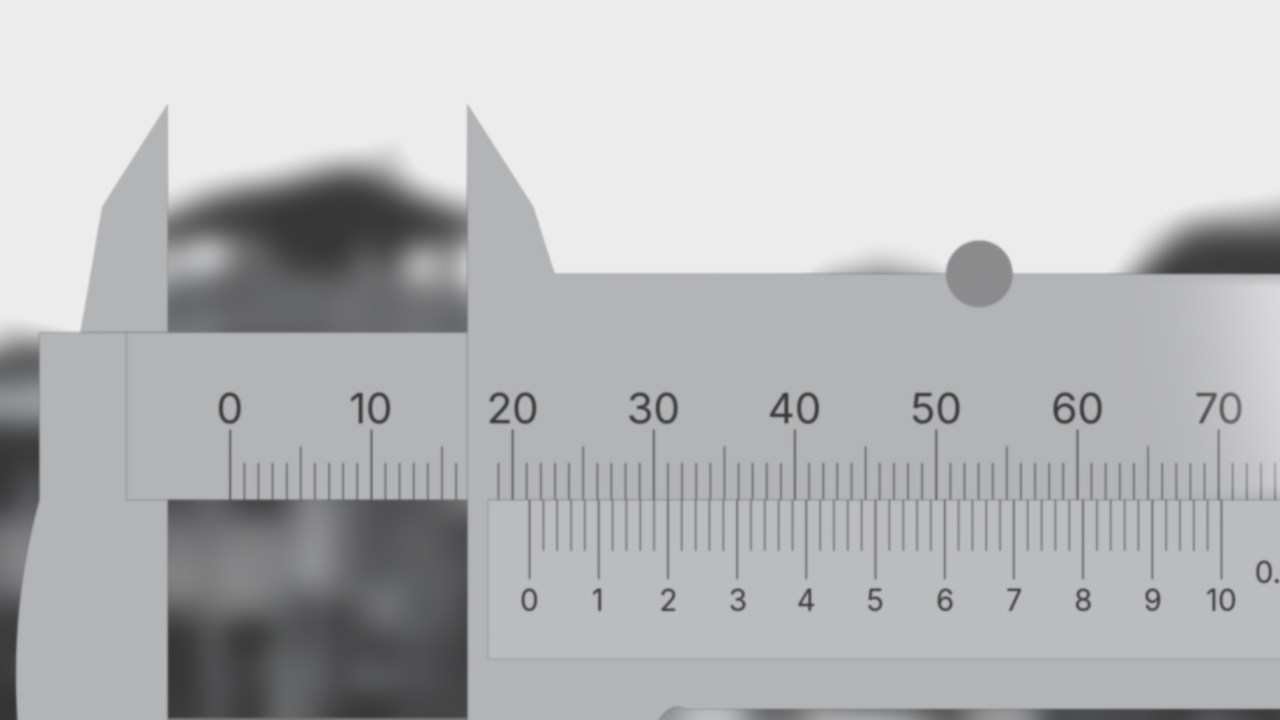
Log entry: 21.2 mm
